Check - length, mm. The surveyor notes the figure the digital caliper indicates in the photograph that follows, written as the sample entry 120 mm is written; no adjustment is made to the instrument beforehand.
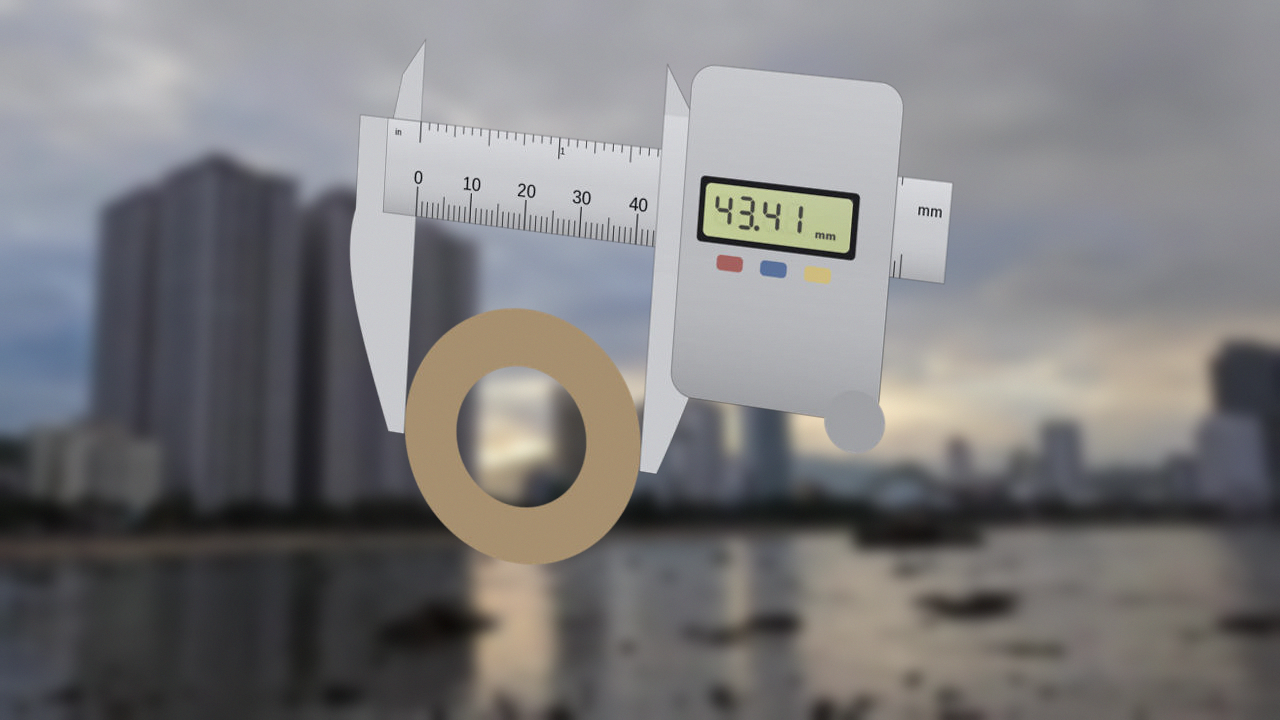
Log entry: 43.41 mm
